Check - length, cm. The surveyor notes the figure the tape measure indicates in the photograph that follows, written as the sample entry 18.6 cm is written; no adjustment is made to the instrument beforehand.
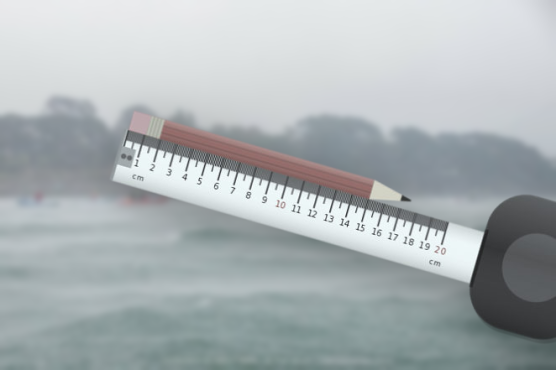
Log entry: 17.5 cm
